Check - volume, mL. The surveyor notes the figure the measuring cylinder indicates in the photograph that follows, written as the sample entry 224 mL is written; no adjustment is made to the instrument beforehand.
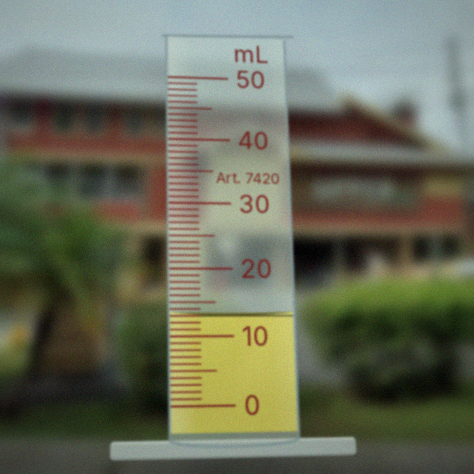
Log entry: 13 mL
